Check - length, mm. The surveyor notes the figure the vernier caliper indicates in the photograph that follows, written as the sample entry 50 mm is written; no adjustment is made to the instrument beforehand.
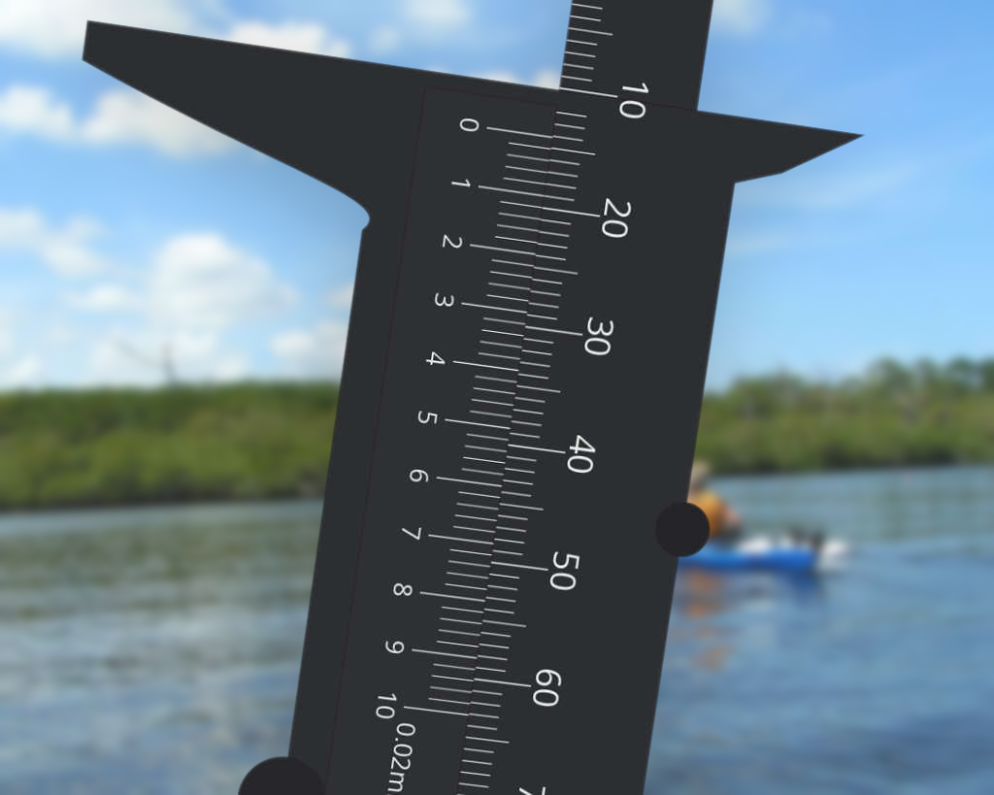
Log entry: 14.1 mm
